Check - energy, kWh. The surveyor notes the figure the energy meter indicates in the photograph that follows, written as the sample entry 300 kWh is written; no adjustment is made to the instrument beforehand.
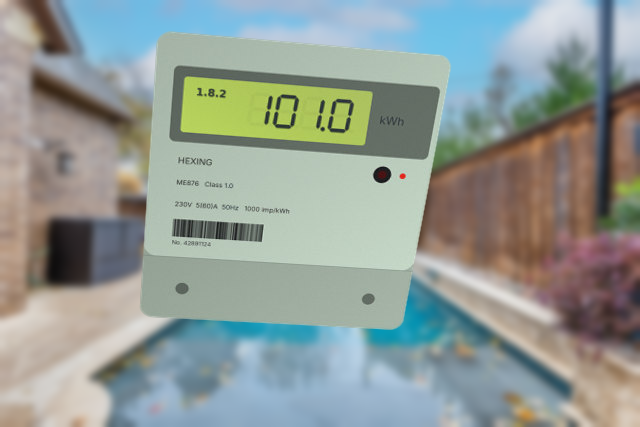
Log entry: 101.0 kWh
